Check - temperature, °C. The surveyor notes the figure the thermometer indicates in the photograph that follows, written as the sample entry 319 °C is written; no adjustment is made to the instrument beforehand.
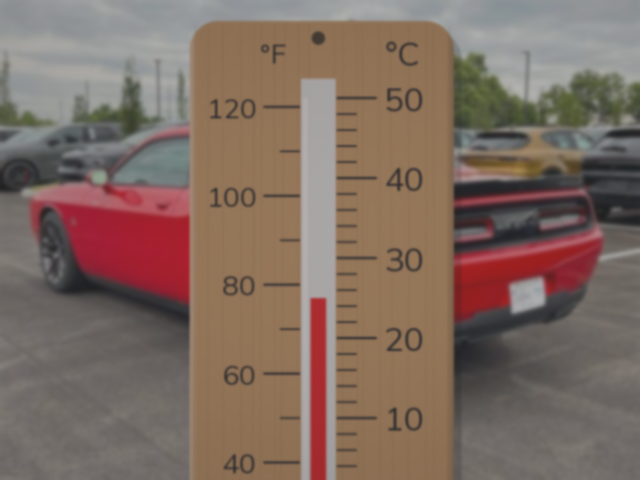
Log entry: 25 °C
